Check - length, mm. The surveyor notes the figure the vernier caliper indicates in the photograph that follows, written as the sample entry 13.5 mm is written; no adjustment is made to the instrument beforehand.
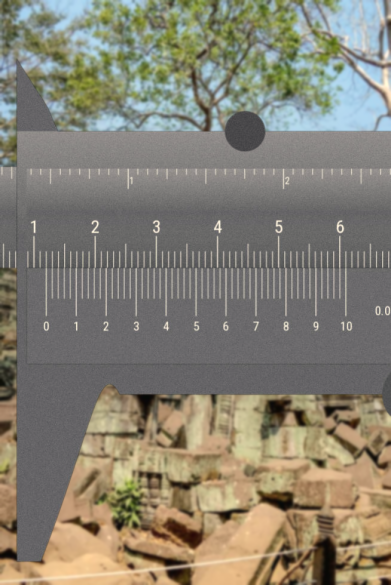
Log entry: 12.0 mm
